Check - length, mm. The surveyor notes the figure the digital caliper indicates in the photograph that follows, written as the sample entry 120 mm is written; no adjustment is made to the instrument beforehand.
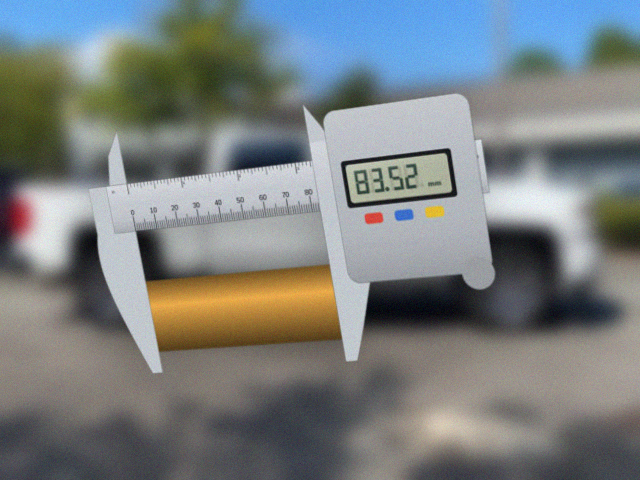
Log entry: 83.52 mm
